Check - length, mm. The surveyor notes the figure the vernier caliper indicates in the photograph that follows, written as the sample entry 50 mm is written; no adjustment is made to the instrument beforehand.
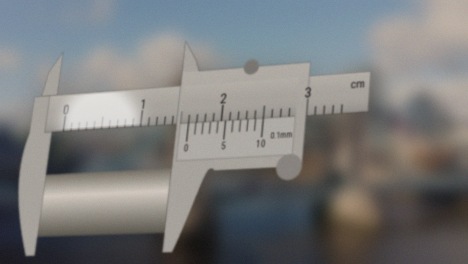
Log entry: 16.0 mm
